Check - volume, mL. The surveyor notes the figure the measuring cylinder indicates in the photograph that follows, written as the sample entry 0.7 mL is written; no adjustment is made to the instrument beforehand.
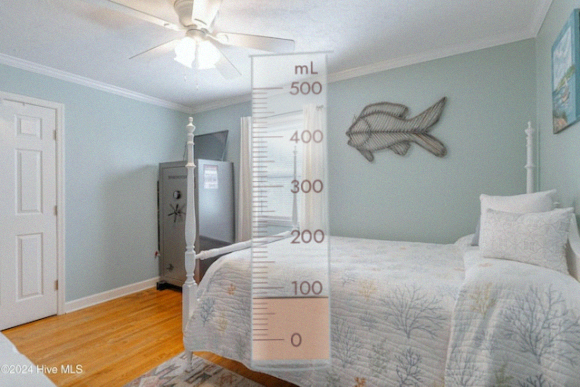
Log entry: 80 mL
